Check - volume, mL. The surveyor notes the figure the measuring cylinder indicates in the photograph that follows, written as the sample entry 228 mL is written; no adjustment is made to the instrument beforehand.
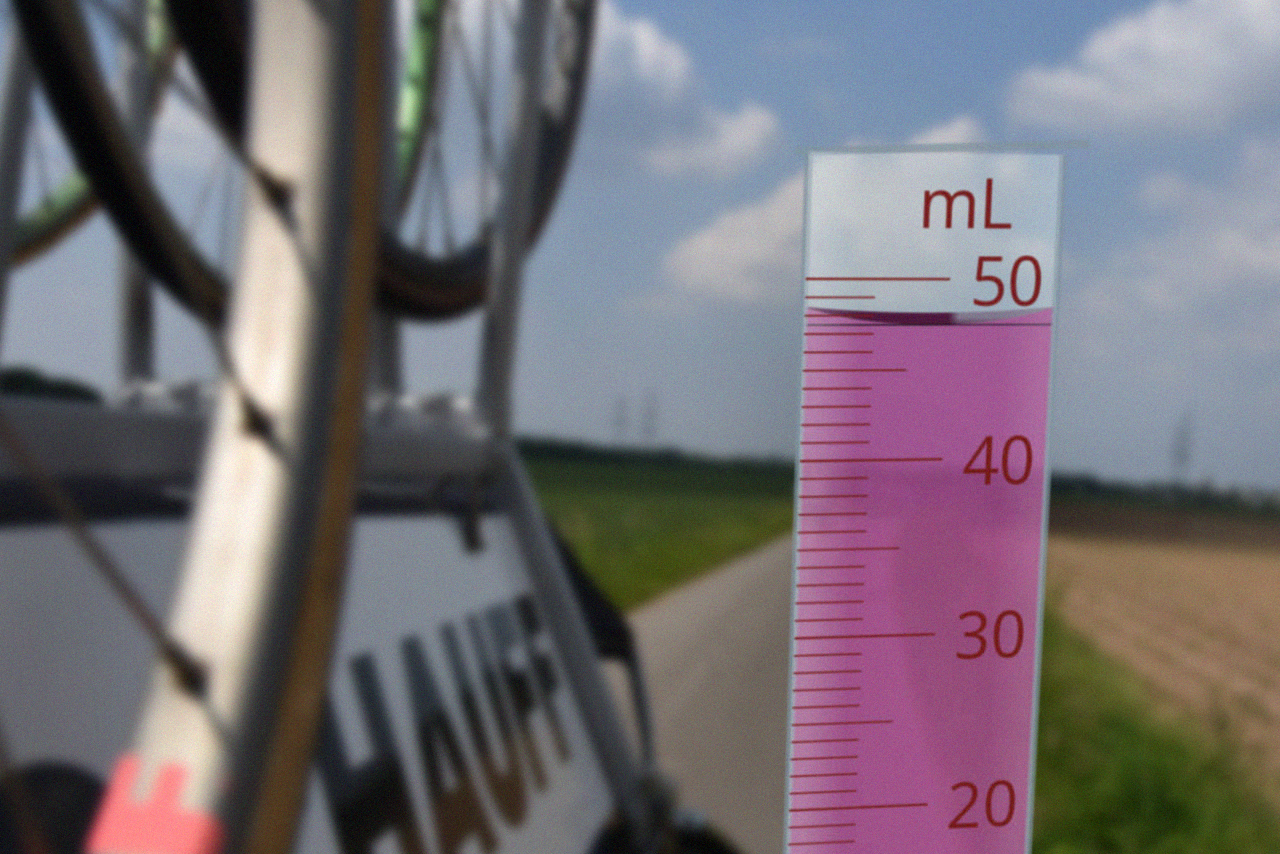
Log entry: 47.5 mL
